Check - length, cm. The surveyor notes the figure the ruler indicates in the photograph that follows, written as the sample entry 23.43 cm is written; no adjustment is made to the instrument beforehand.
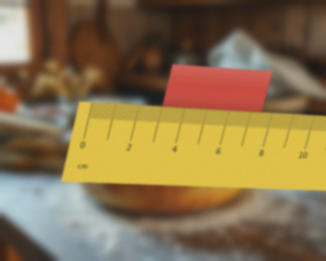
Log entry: 4.5 cm
